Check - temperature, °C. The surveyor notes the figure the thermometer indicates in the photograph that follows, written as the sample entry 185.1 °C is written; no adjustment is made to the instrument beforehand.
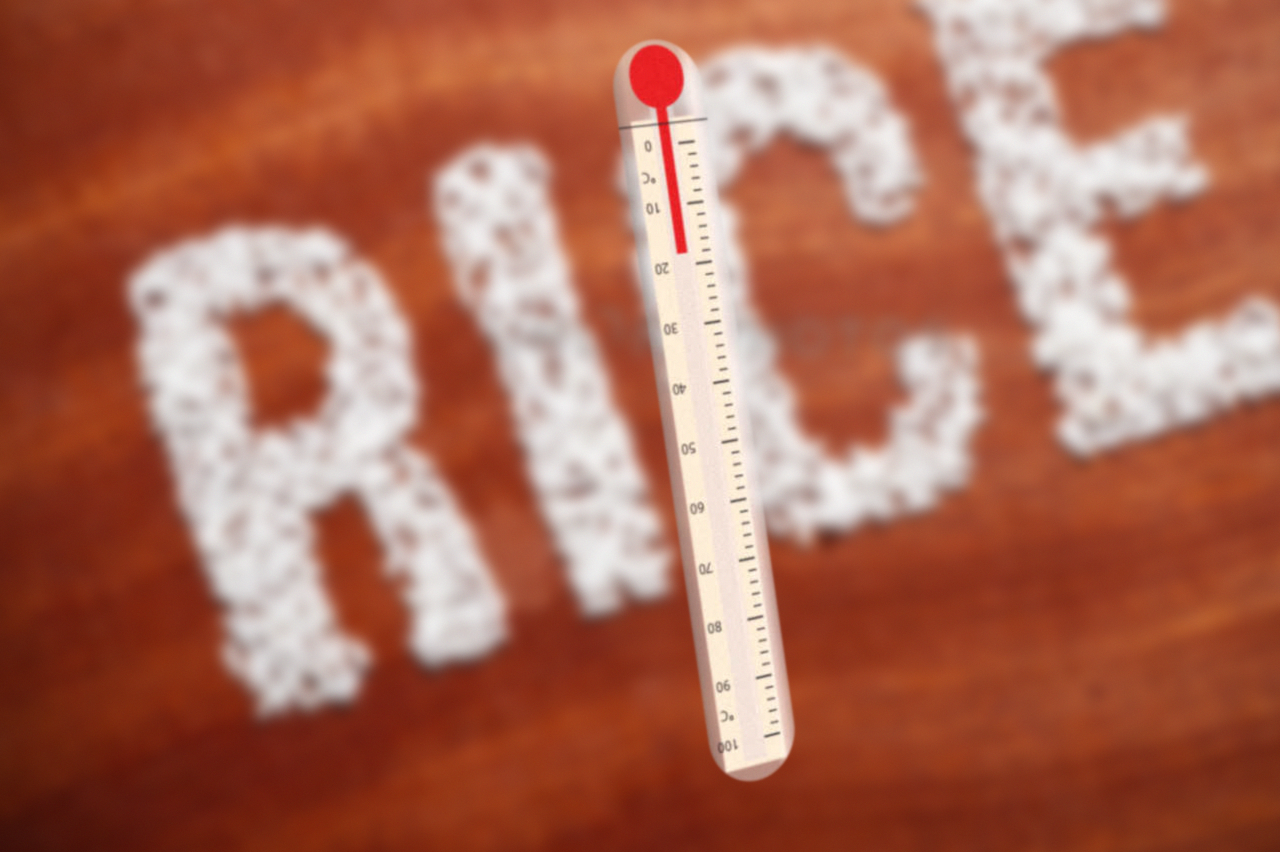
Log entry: 18 °C
